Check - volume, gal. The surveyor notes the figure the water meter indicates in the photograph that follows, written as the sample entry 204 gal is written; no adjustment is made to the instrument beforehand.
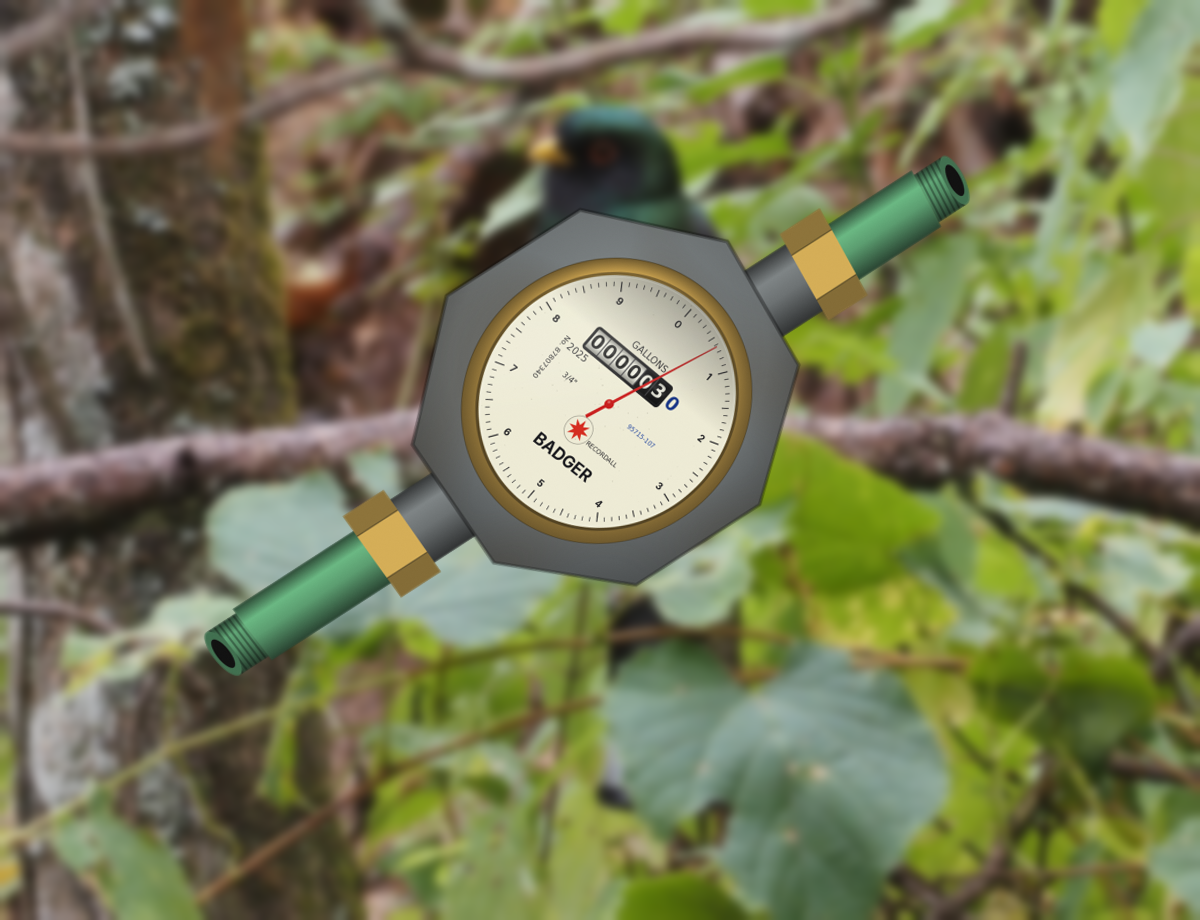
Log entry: 30.6 gal
